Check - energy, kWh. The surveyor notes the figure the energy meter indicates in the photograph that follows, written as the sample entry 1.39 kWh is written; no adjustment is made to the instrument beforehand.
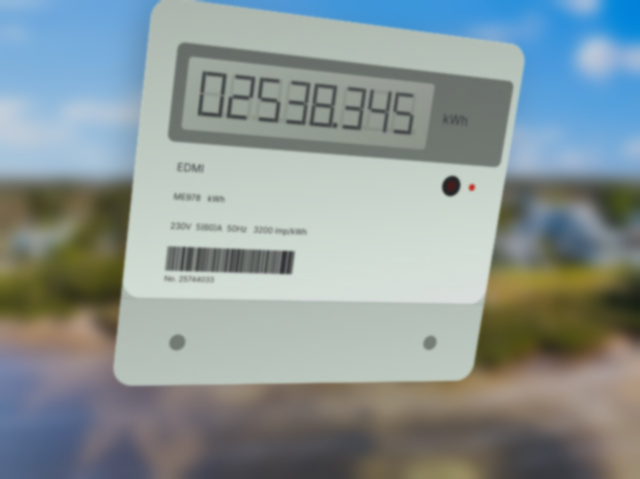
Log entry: 2538.345 kWh
